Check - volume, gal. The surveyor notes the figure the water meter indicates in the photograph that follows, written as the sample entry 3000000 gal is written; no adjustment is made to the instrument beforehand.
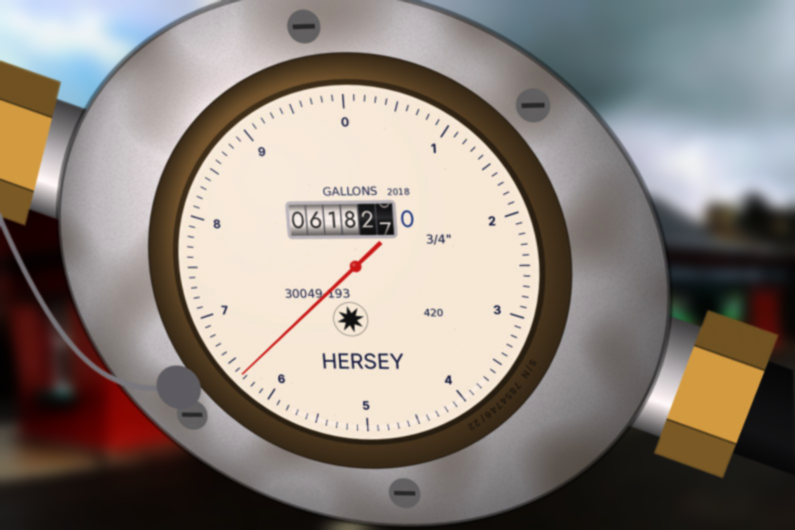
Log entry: 618266.3 gal
